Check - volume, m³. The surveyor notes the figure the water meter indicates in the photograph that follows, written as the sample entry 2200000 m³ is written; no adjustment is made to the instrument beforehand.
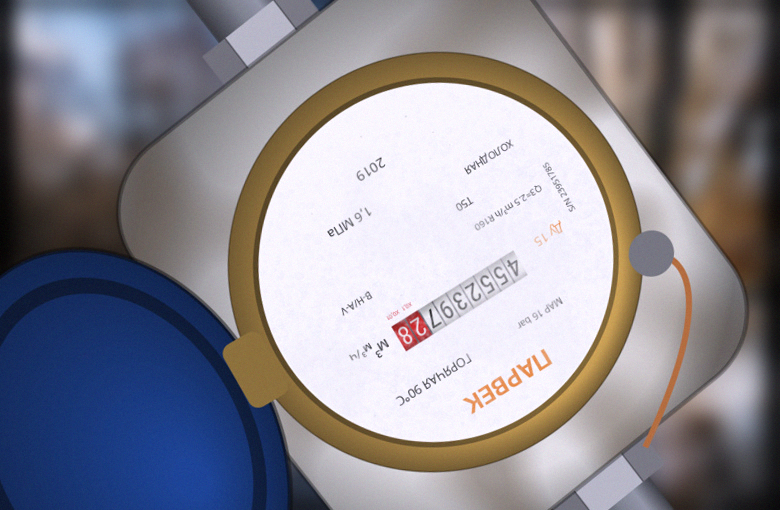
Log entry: 4552397.28 m³
